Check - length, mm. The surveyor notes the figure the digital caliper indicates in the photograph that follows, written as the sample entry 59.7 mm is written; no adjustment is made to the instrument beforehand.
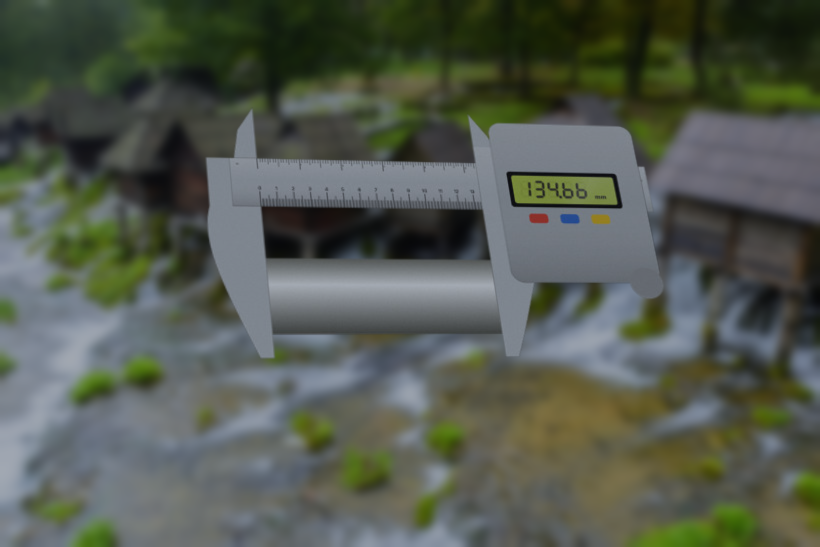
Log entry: 134.66 mm
